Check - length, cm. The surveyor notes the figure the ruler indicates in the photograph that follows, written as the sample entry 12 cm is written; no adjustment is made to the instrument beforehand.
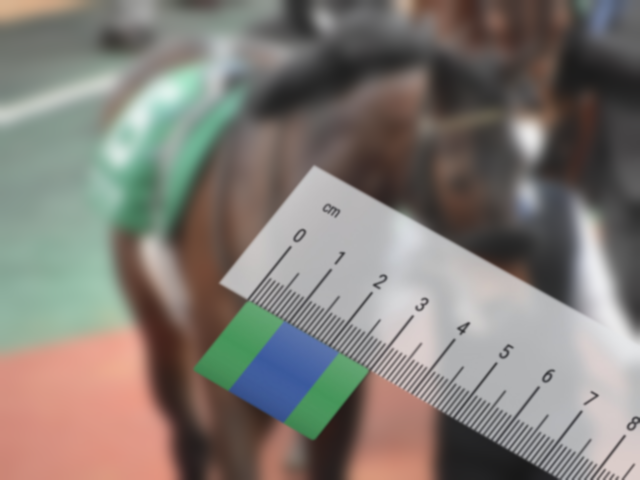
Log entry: 3 cm
